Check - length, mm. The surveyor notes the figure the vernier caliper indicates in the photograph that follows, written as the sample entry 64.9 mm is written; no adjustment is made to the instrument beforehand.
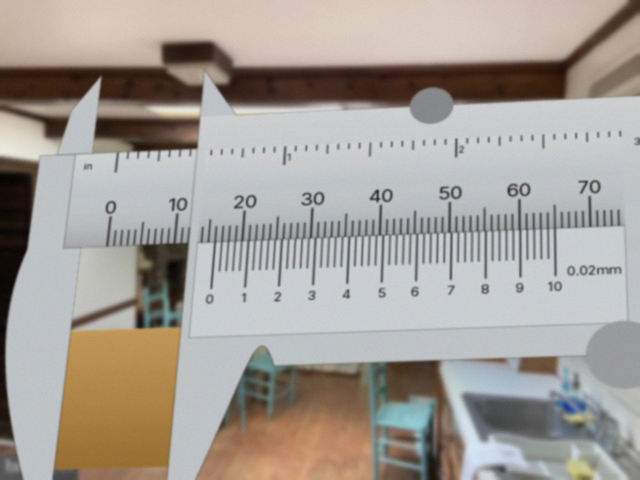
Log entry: 16.0 mm
